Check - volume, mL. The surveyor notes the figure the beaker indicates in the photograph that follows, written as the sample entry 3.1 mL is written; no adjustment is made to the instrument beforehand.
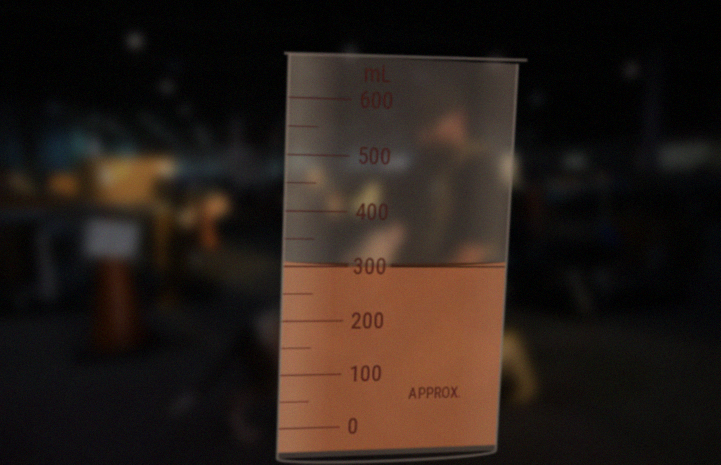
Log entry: 300 mL
